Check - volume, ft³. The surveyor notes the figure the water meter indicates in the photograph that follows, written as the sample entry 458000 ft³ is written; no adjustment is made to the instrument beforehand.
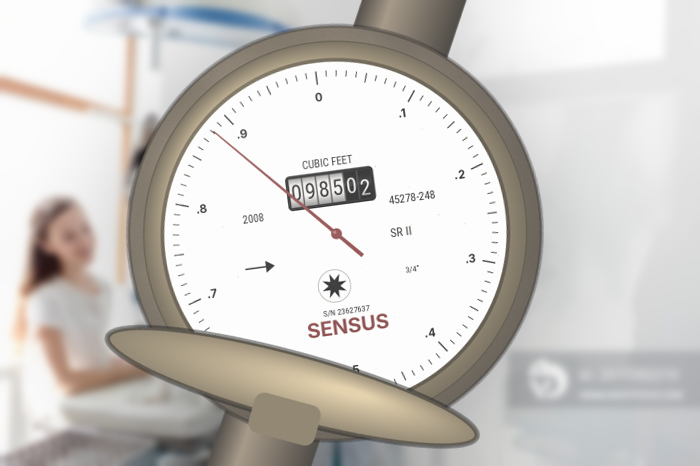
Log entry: 98501.88 ft³
